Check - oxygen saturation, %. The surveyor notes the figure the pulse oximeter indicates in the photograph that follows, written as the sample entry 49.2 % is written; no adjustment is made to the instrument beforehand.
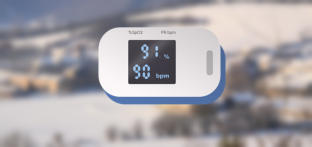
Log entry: 91 %
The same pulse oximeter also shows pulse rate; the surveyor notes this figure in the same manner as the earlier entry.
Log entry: 90 bpm
